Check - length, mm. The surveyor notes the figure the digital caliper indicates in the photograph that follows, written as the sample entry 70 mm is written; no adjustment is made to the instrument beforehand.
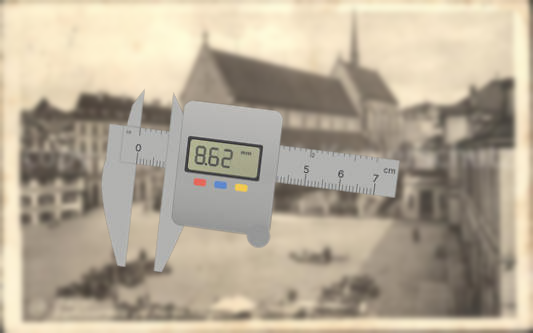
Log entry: 8.62 mm
